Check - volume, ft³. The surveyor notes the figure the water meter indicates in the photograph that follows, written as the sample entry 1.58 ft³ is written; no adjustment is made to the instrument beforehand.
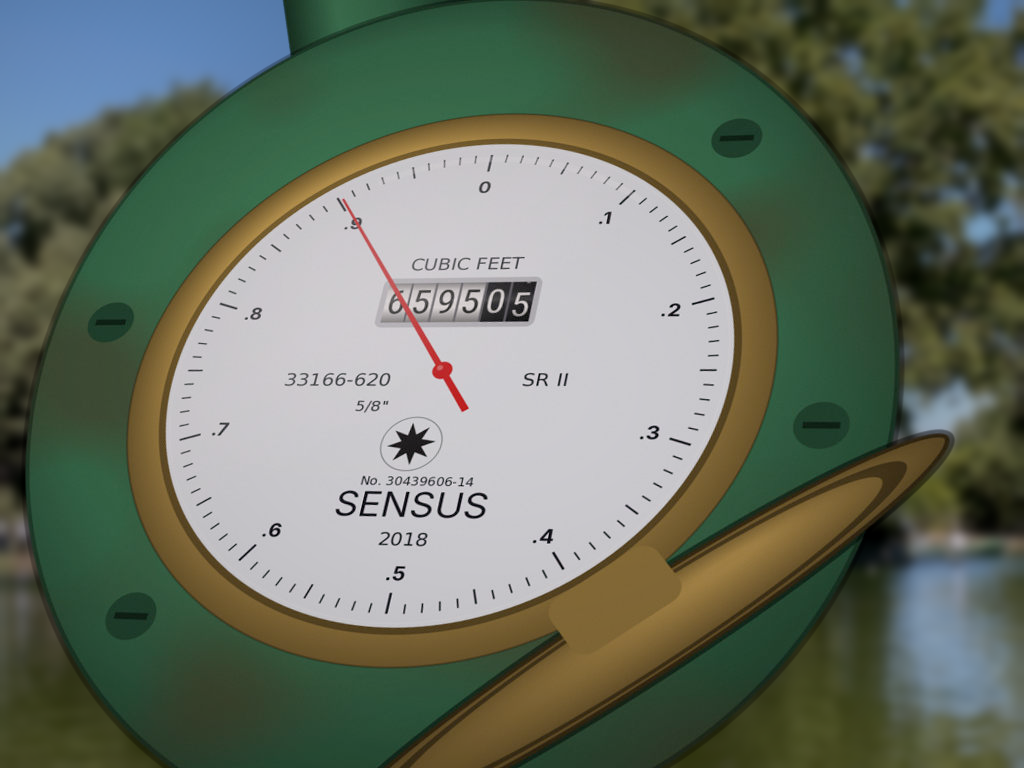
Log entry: 659504.90 ft³
